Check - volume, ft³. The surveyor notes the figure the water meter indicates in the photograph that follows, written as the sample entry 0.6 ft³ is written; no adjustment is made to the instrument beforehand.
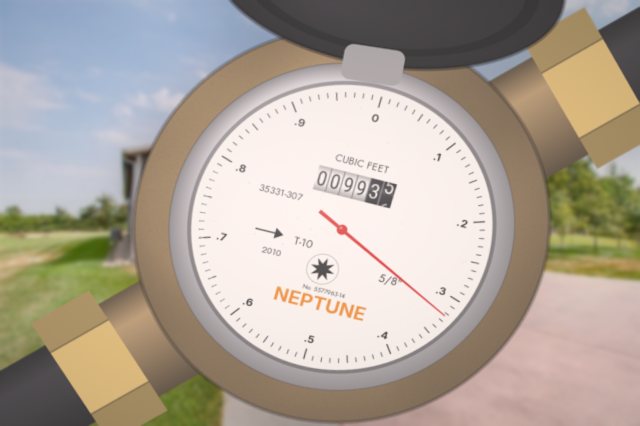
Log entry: 9935.32 ft³
